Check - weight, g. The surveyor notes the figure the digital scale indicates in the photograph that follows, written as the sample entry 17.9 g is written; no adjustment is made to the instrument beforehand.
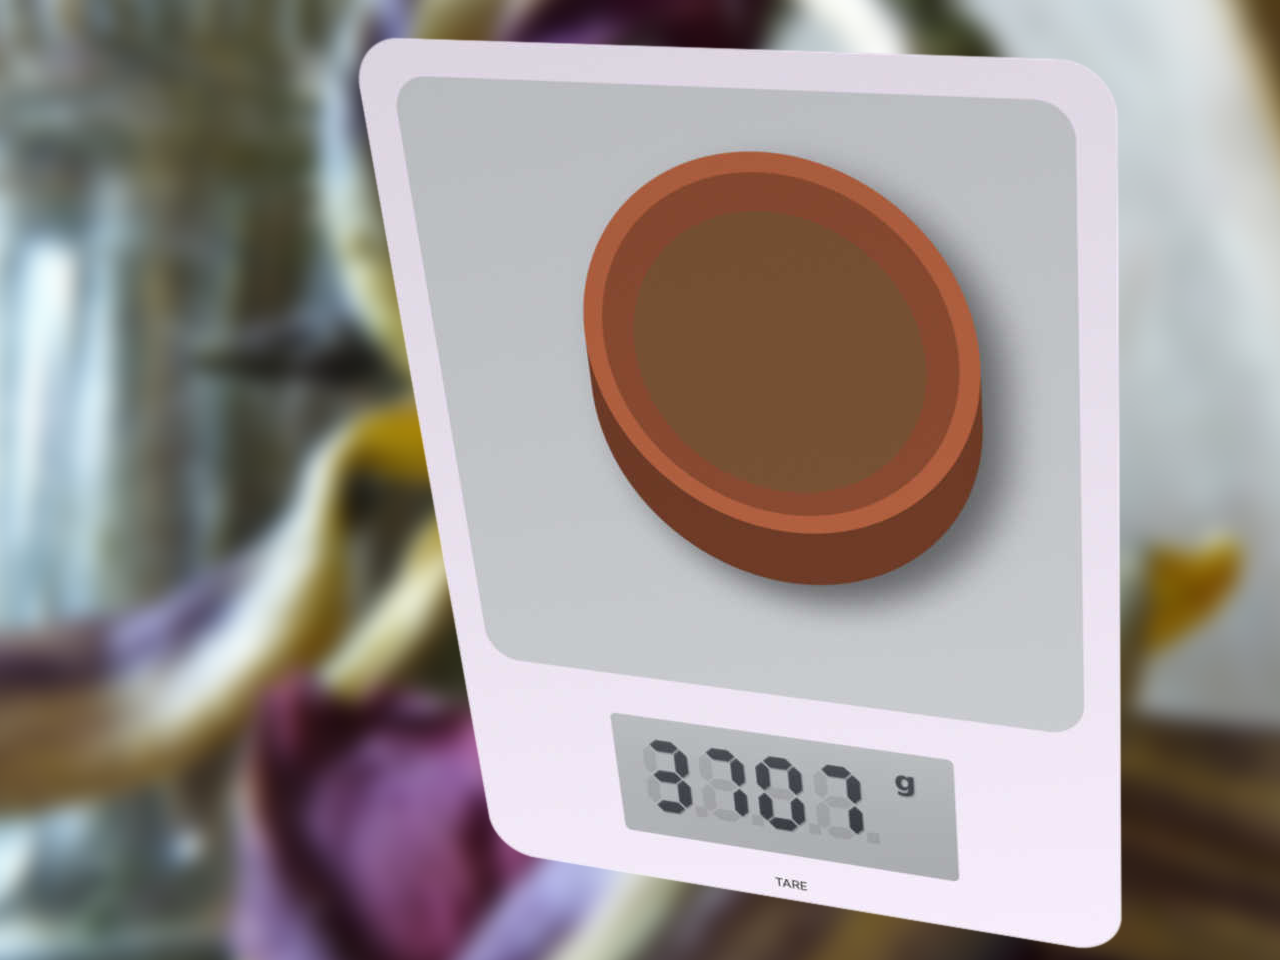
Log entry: 3707 g
